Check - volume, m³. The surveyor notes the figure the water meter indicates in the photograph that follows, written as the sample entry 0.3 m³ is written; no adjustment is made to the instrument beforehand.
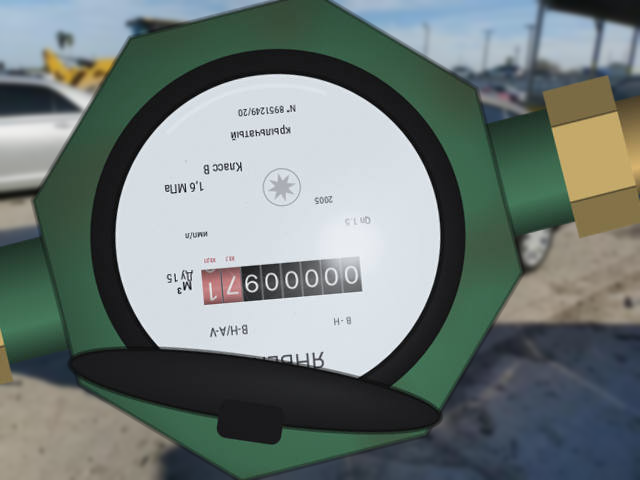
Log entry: 9.71 m³
